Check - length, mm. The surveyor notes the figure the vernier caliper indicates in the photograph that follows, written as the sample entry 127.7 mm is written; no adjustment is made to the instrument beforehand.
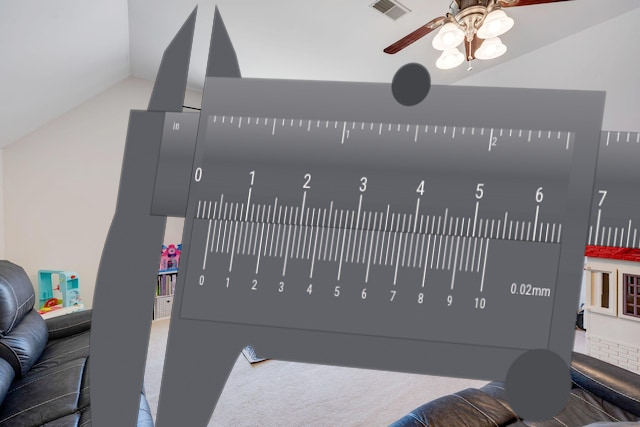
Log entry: 3.5 mm
